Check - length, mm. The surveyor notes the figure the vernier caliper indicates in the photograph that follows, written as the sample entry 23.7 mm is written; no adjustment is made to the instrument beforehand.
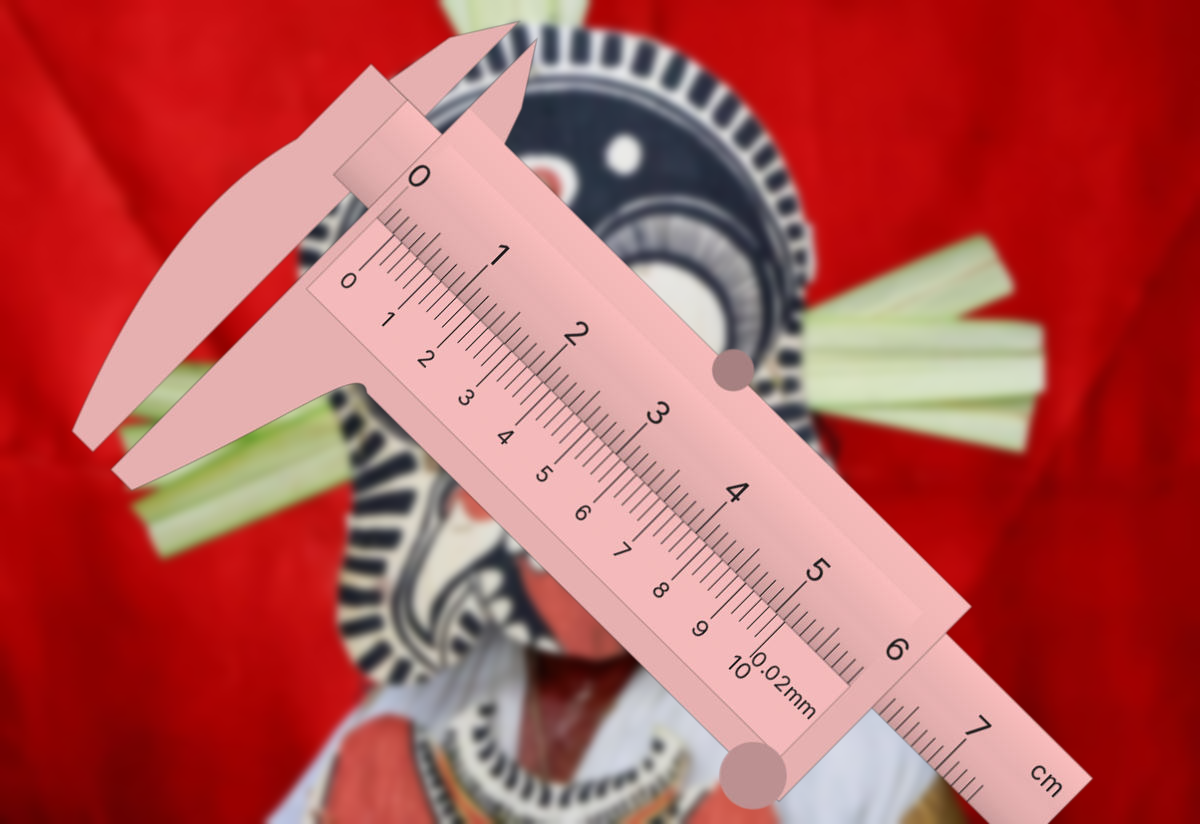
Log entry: 2.2 mm
